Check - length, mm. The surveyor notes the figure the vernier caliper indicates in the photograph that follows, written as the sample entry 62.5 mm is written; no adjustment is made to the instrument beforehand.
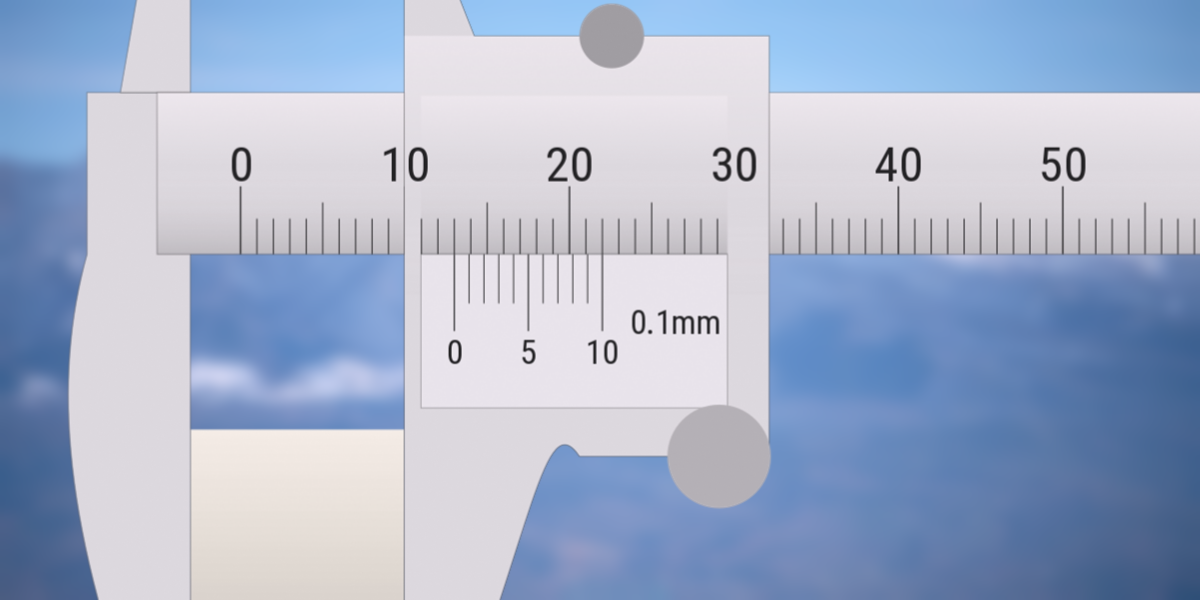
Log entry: 13.0 mm
